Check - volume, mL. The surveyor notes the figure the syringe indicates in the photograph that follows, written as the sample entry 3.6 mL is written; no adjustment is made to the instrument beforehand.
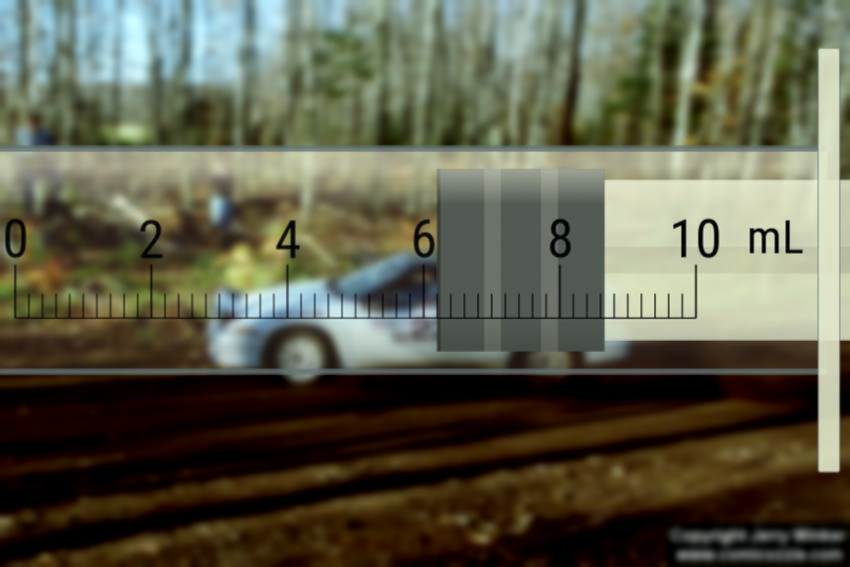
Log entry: 6.2 mL
